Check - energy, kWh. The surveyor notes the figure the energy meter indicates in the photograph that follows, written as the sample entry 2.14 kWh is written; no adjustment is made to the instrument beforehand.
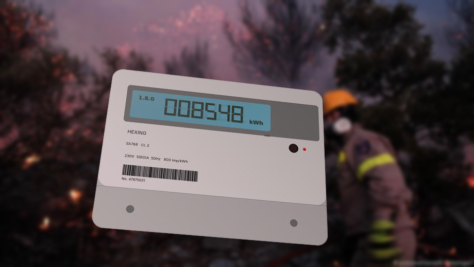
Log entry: 8548 kWh
